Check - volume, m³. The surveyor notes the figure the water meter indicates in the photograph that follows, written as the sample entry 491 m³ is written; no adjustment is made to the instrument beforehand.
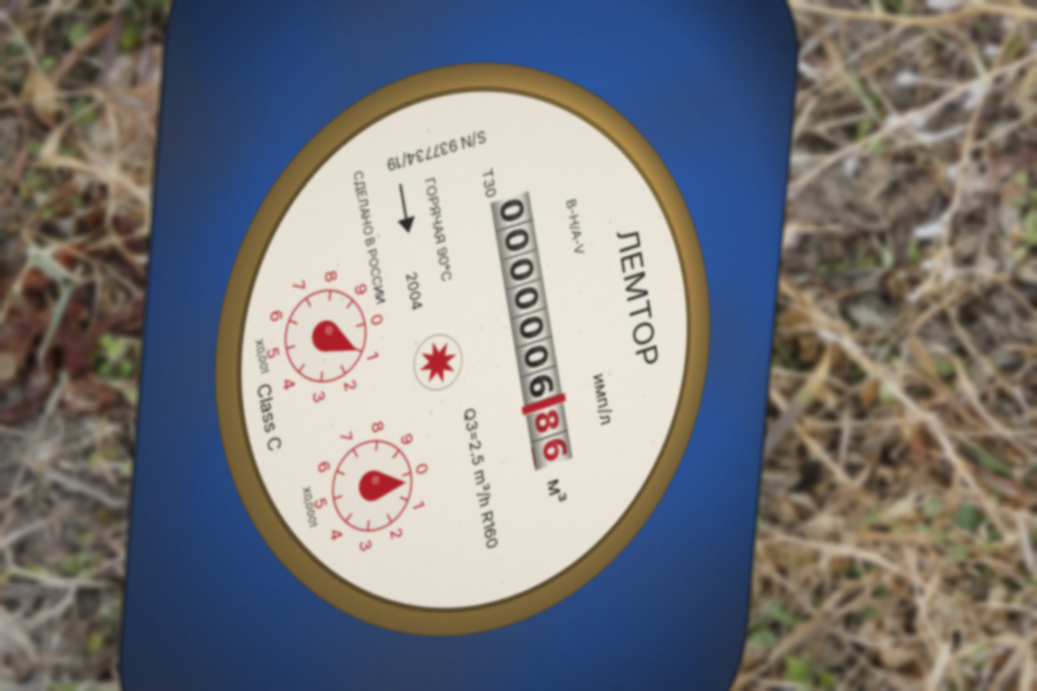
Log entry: 6.8610 m³
